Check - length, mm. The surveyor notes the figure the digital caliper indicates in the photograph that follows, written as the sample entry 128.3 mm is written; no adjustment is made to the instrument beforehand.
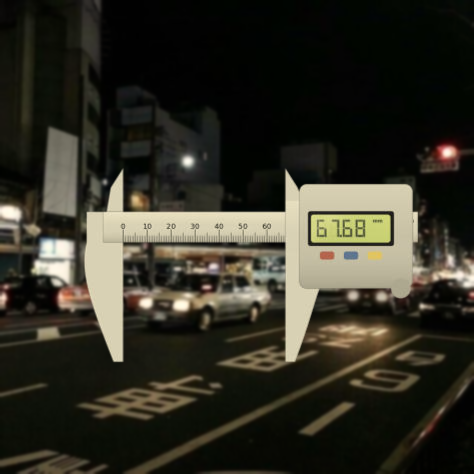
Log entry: 67.68 mm
